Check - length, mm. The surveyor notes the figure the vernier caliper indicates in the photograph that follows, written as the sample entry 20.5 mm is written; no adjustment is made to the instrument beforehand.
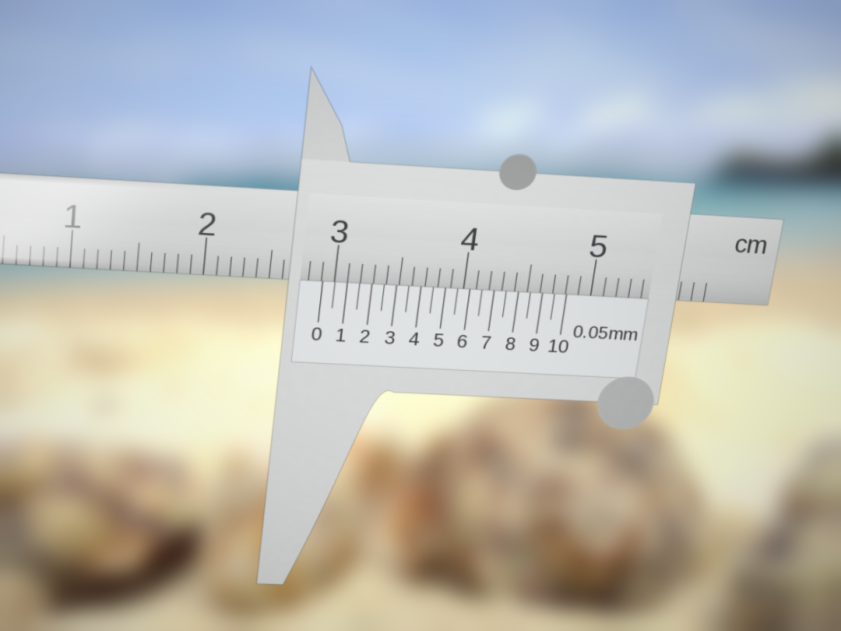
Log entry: 29.1 mm
